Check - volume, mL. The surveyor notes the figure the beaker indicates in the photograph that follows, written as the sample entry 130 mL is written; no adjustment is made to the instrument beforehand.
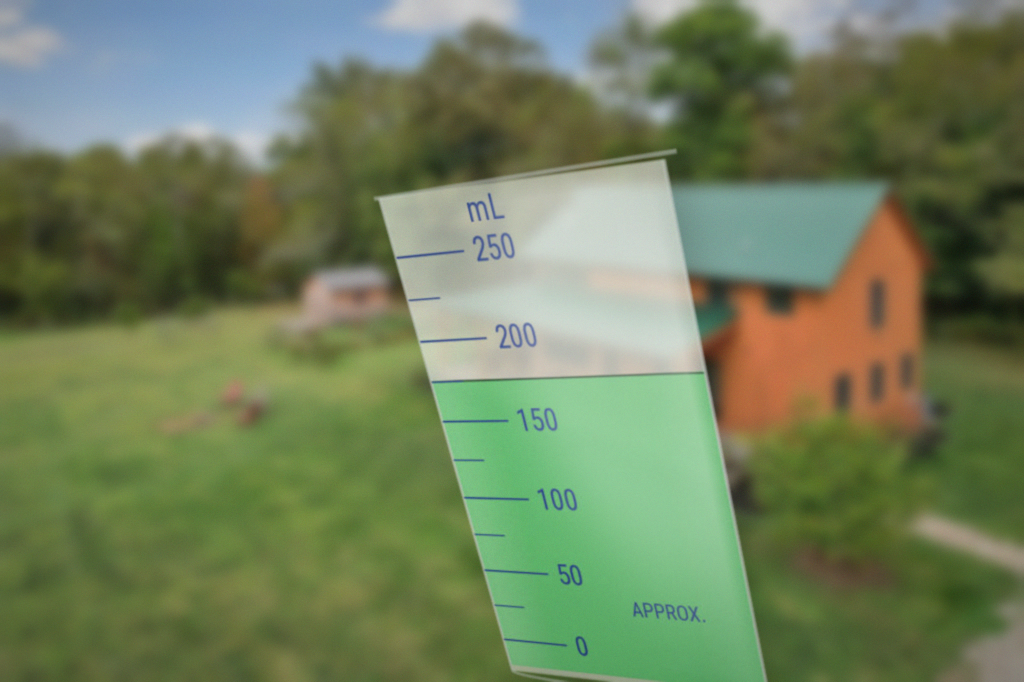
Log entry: 175 mL
